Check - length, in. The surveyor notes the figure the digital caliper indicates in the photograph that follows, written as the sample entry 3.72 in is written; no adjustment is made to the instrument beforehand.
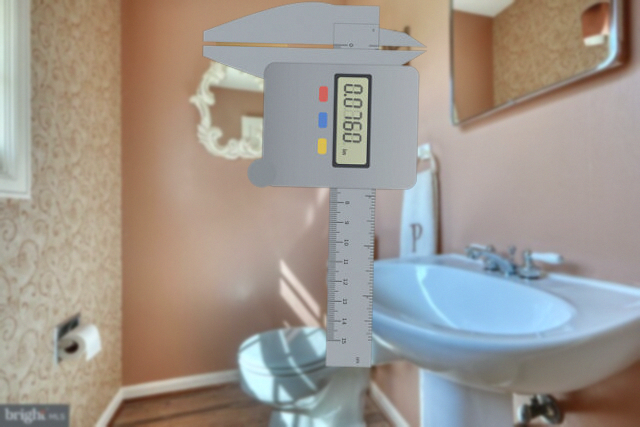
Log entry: 0.0760 in
